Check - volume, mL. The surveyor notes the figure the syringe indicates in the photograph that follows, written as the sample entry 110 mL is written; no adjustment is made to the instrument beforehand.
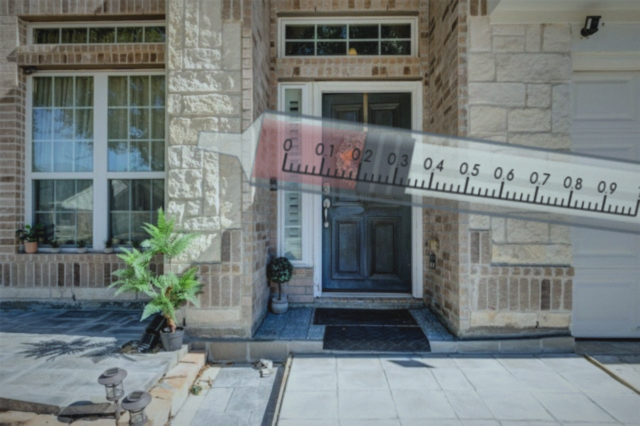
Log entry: 0.2 mL
